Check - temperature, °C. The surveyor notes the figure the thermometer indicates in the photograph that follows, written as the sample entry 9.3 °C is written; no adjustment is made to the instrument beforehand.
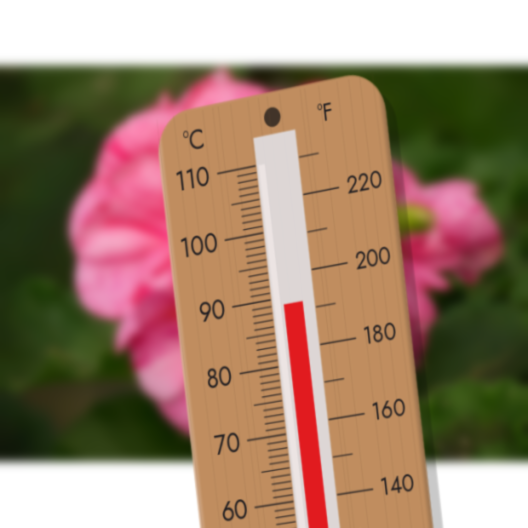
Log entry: 89 °C
